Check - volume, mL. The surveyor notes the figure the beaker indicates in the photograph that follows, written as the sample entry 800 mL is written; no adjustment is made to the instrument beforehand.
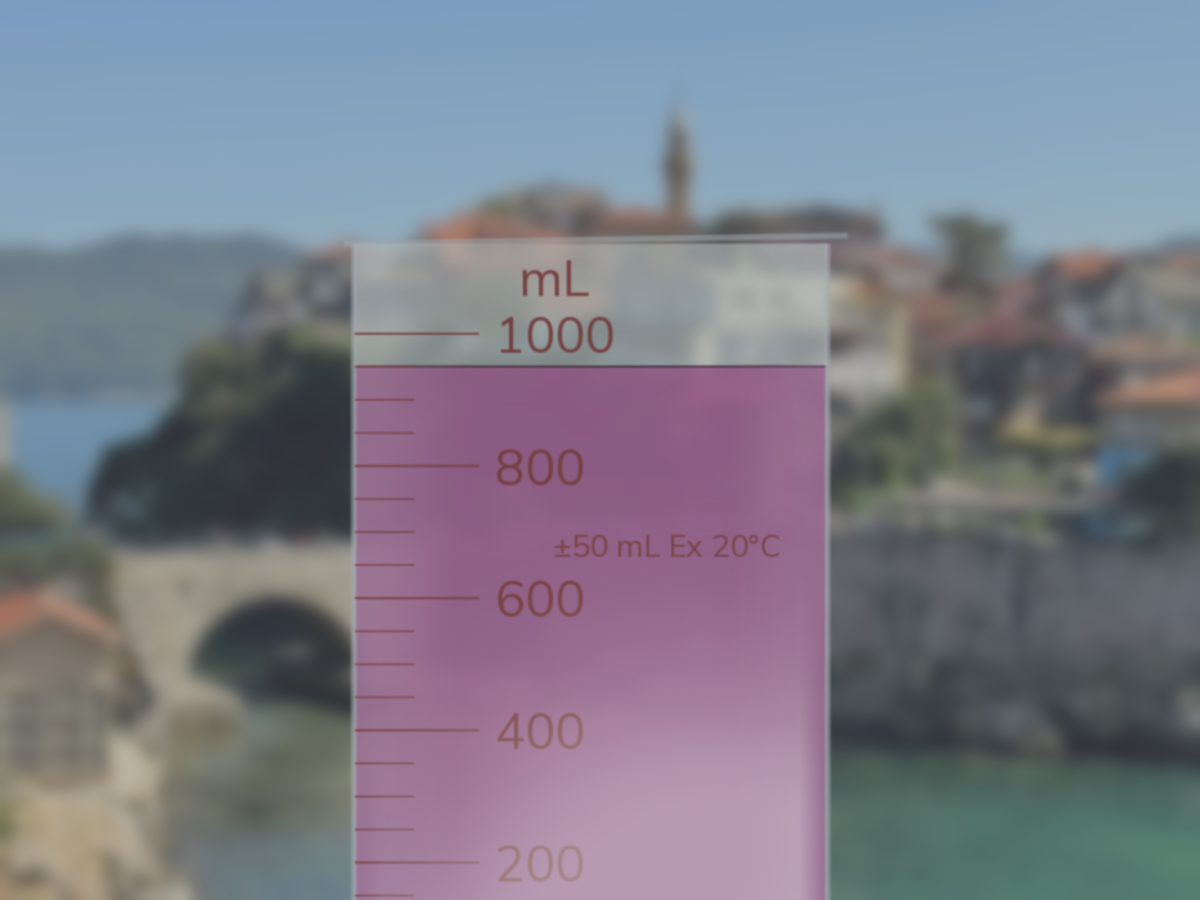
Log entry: 950 mL
